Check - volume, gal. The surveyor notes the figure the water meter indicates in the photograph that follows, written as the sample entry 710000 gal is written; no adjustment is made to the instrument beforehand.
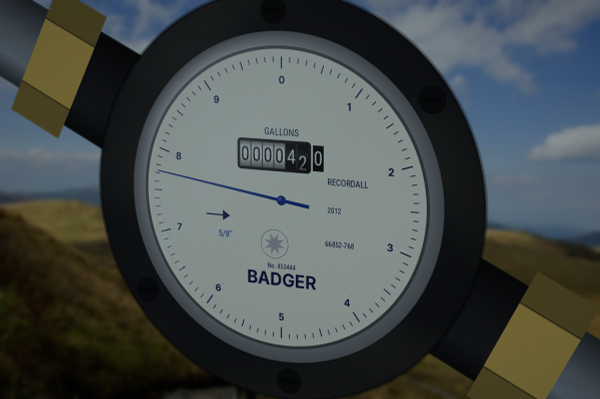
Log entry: 417.7 gal
